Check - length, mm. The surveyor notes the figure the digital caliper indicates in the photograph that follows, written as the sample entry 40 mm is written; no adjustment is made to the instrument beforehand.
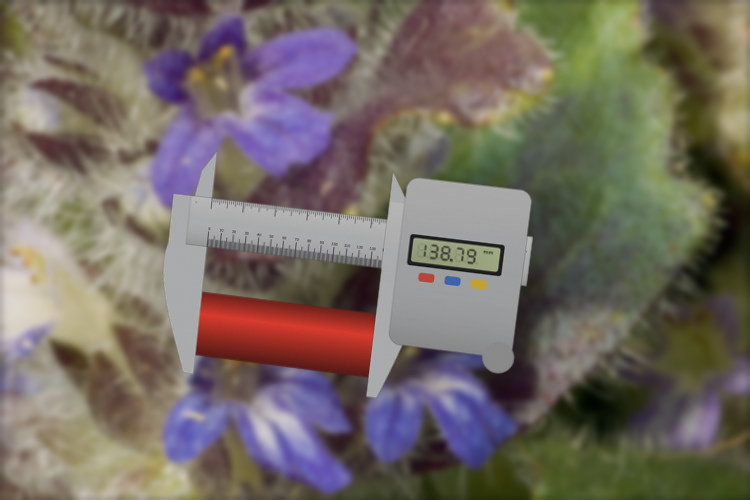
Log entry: 138.79 mm
